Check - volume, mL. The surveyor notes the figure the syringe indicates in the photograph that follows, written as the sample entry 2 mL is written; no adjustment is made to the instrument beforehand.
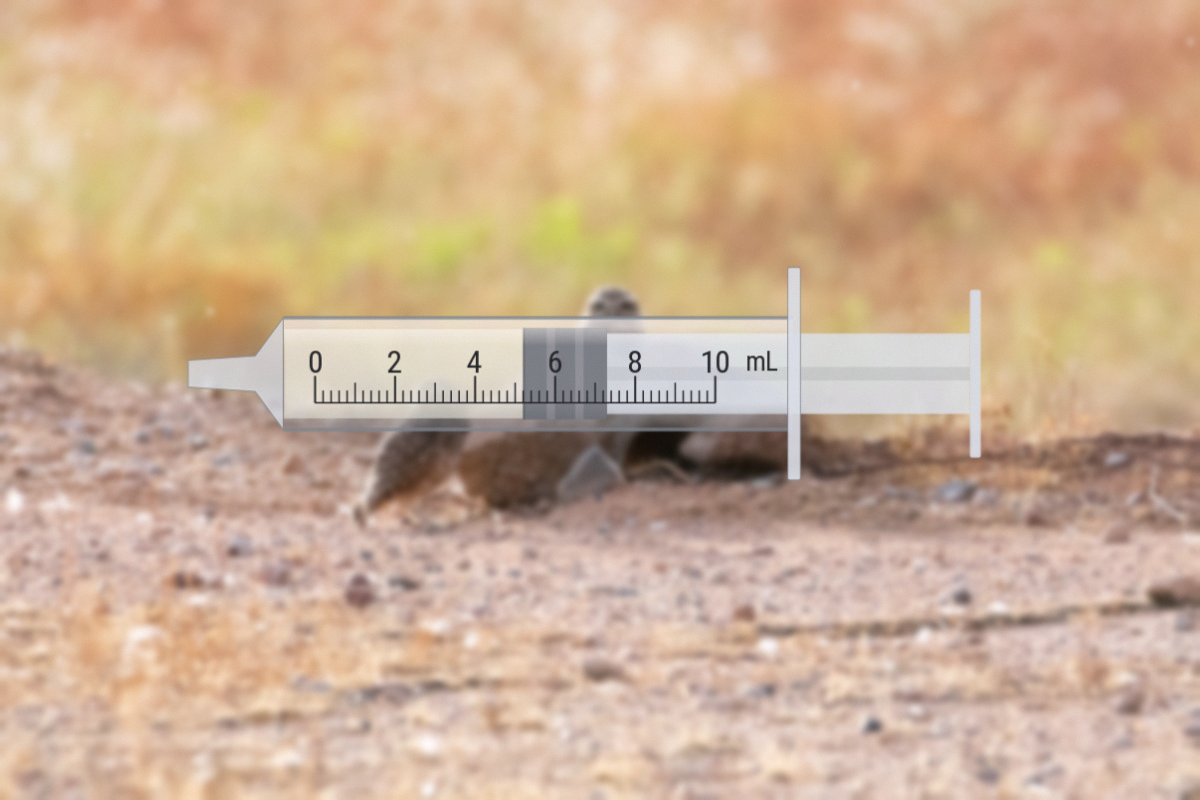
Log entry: 5.2 mL
